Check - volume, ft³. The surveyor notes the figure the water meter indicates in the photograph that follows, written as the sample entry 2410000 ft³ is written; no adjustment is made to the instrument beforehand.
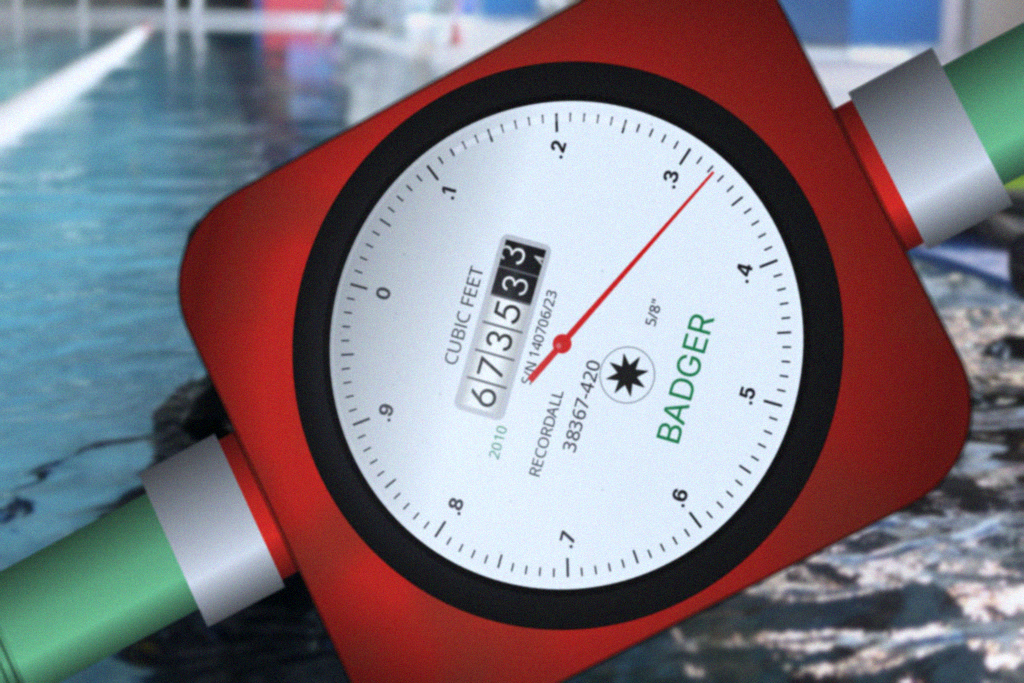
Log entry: 673533.32 ft³
